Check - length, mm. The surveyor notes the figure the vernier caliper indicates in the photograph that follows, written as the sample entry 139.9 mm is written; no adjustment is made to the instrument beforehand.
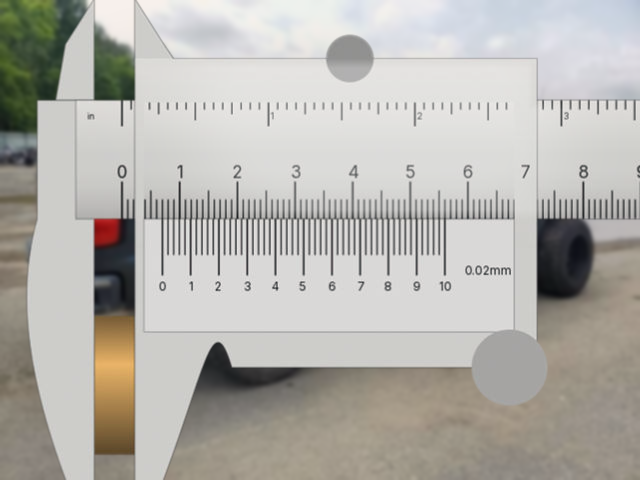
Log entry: 7.0 mm
